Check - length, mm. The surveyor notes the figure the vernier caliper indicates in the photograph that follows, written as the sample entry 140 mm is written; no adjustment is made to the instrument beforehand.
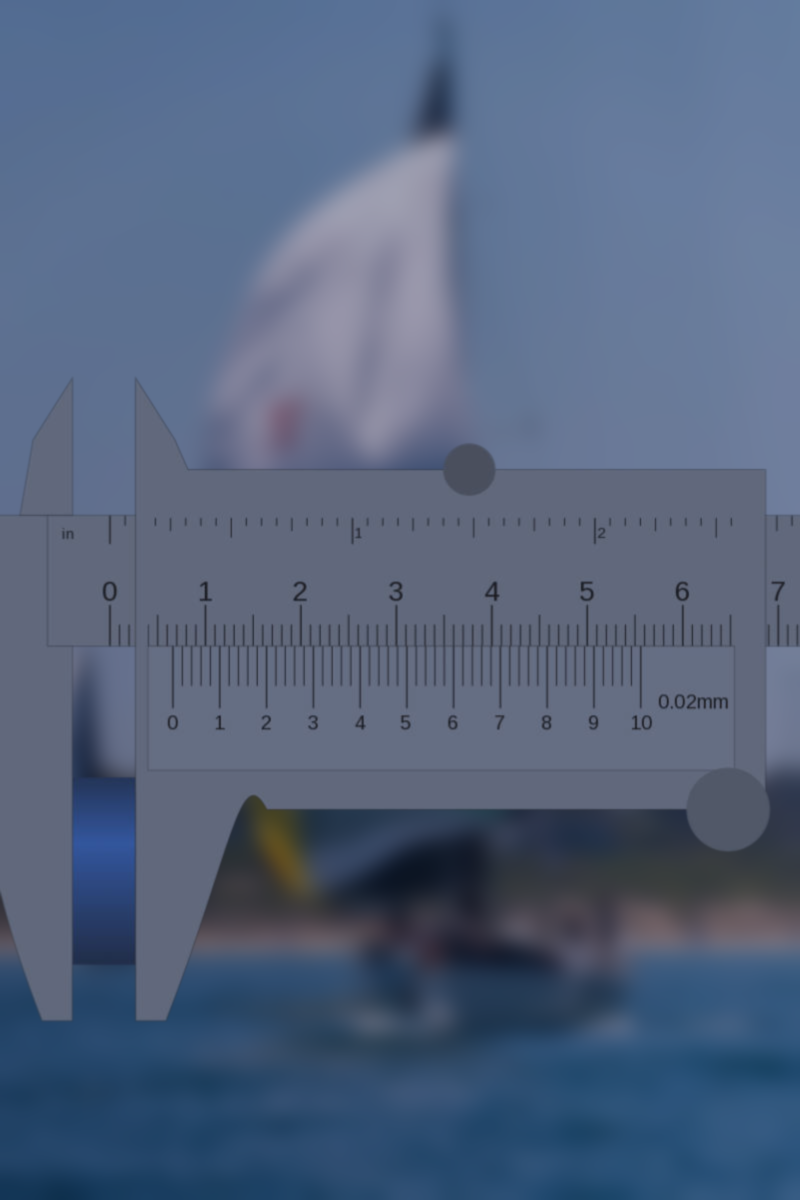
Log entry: 6.6 mm
